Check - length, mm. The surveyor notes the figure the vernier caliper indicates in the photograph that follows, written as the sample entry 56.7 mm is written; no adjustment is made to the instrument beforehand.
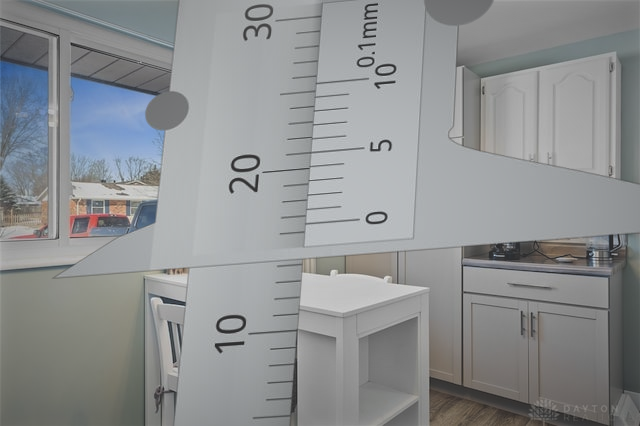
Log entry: 16.5 mm
